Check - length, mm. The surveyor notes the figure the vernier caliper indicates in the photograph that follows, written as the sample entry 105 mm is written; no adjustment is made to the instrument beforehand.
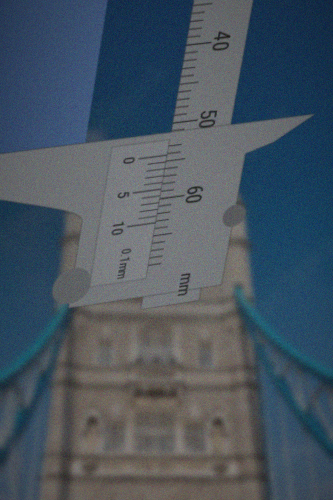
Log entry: 54.2 mm
